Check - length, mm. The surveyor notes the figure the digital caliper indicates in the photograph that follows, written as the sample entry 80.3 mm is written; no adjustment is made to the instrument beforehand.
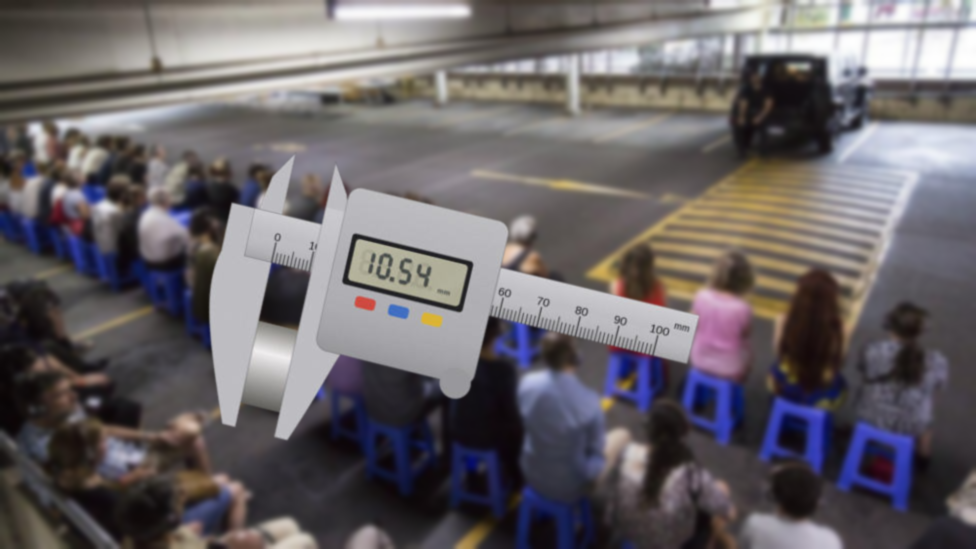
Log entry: 10.54 mm
